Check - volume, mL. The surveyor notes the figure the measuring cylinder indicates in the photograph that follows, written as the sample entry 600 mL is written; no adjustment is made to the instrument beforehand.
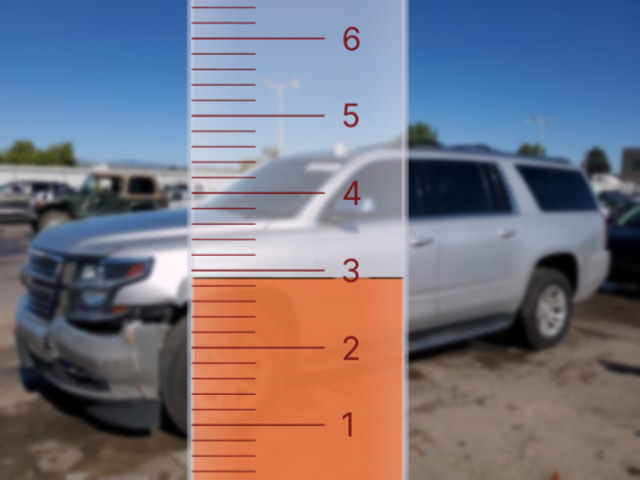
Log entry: 2.9 mL
